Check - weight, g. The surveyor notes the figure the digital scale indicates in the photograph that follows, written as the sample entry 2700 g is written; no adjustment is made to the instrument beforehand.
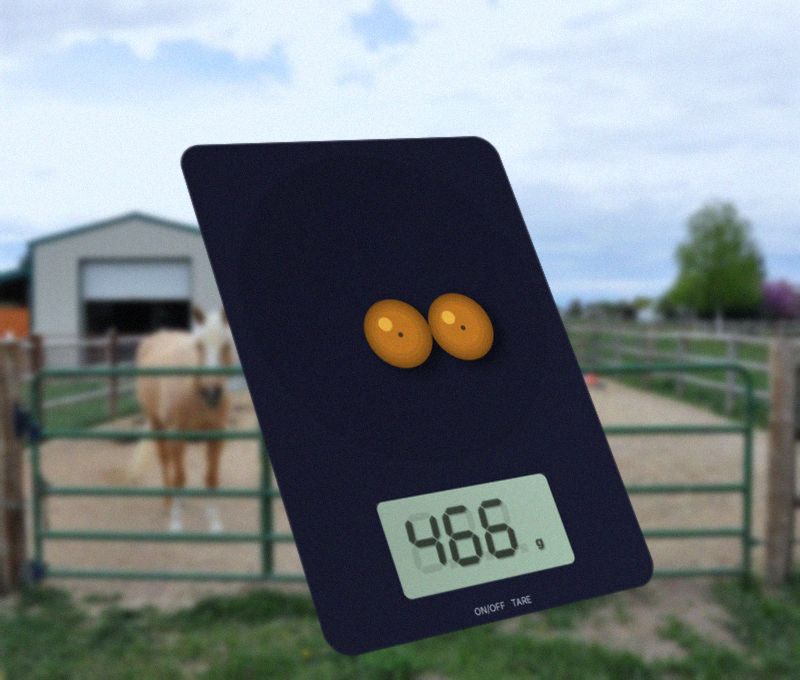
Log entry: 466 g
